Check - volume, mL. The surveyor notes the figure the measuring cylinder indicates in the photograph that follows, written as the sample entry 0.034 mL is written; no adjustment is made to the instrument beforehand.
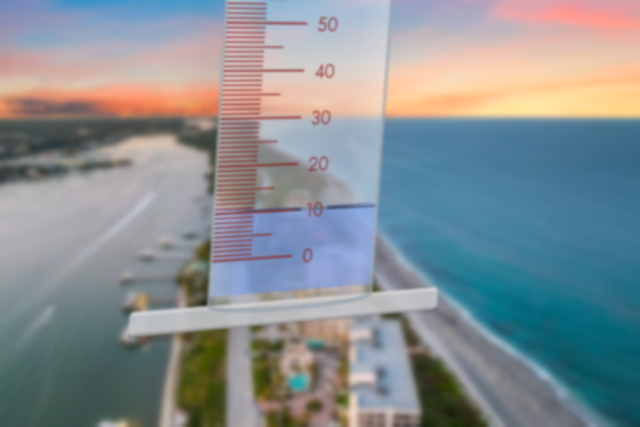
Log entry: 10 mL
